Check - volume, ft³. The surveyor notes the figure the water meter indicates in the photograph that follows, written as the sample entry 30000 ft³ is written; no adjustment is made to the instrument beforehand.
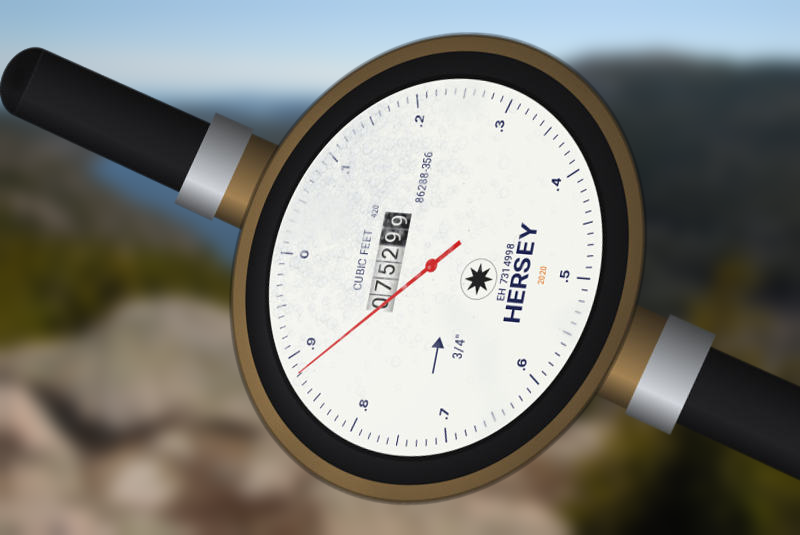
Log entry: 75298.88 ft³
